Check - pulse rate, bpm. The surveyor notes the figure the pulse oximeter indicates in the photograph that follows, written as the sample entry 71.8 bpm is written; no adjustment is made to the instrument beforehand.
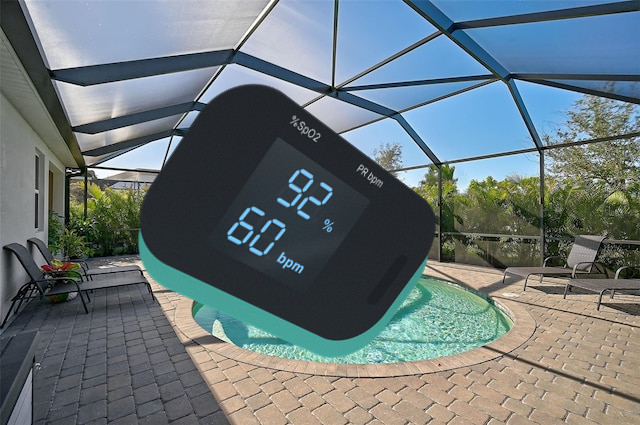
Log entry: 60 bpm
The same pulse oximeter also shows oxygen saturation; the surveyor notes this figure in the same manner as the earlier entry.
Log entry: 92 %
